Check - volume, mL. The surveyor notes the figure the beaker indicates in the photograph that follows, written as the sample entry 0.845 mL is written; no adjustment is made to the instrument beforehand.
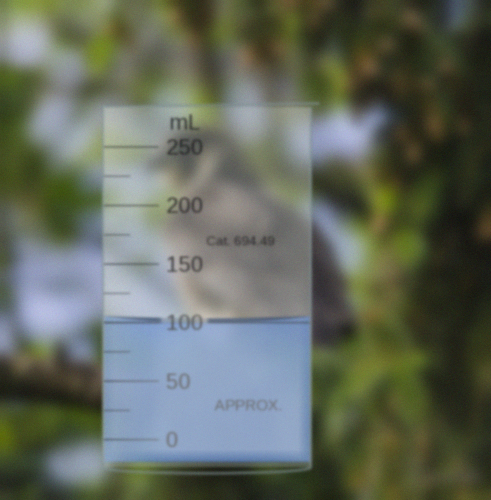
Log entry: 100 mL
